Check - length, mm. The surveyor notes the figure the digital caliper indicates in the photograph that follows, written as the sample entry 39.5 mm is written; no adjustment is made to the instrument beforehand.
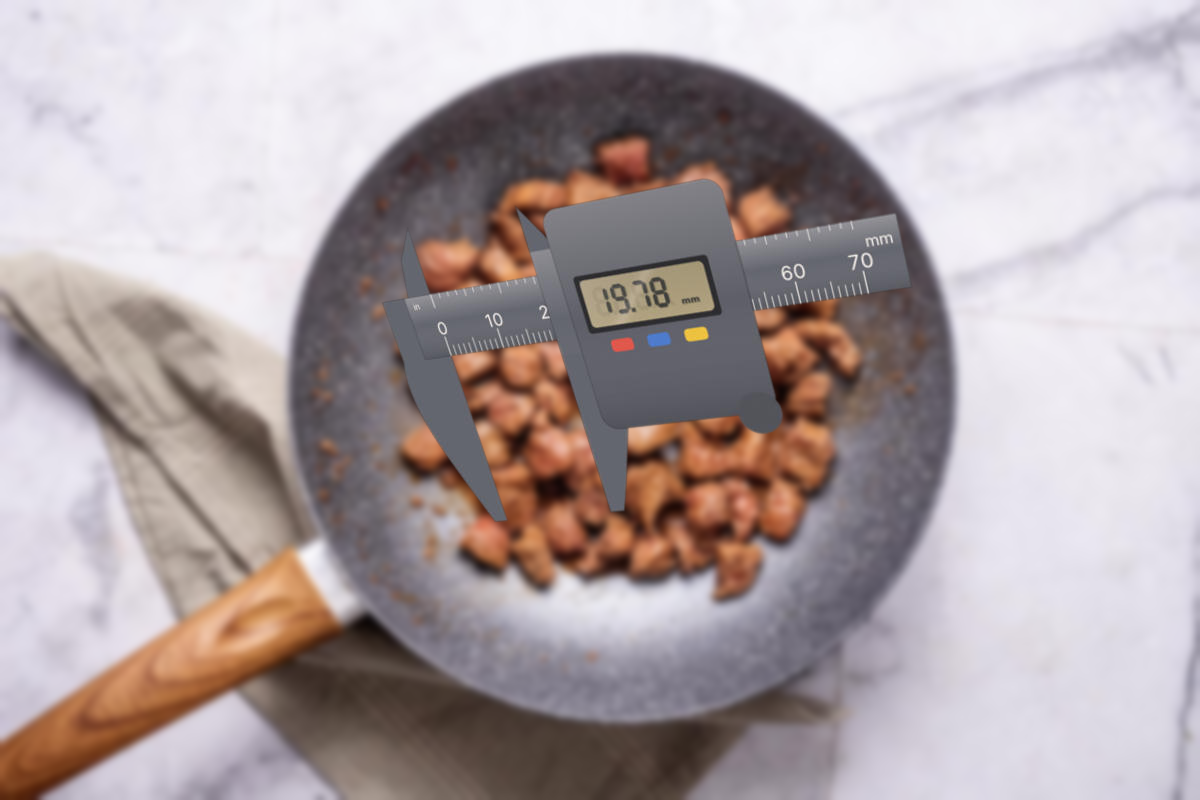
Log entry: 19.78 mm
